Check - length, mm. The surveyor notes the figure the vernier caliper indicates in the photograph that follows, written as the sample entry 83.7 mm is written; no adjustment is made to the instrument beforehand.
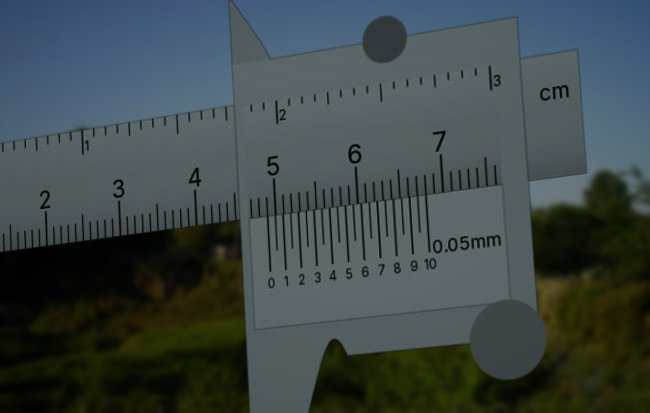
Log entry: 49.0 mm
